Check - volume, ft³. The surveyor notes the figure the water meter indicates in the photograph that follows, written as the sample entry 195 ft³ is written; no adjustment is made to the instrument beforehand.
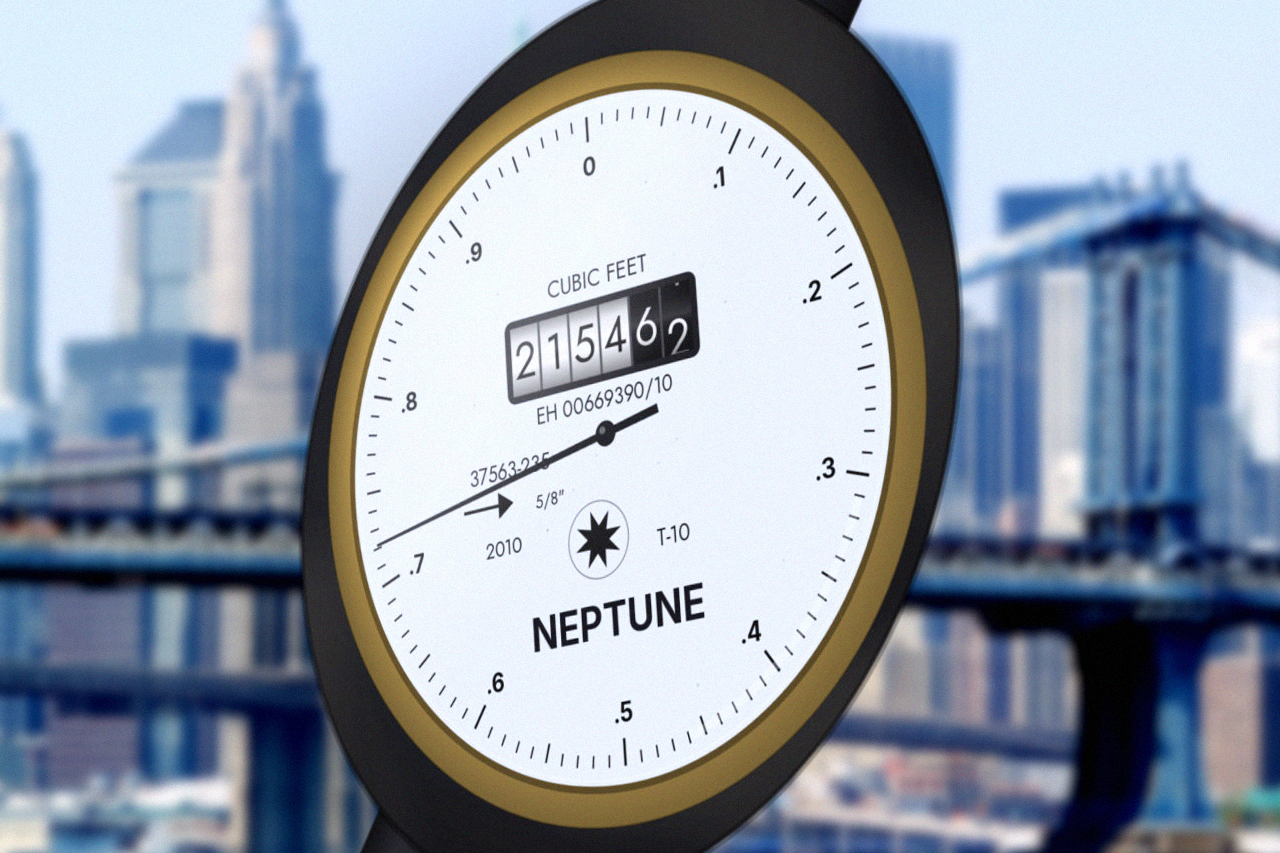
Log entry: 215461.72 ft³
